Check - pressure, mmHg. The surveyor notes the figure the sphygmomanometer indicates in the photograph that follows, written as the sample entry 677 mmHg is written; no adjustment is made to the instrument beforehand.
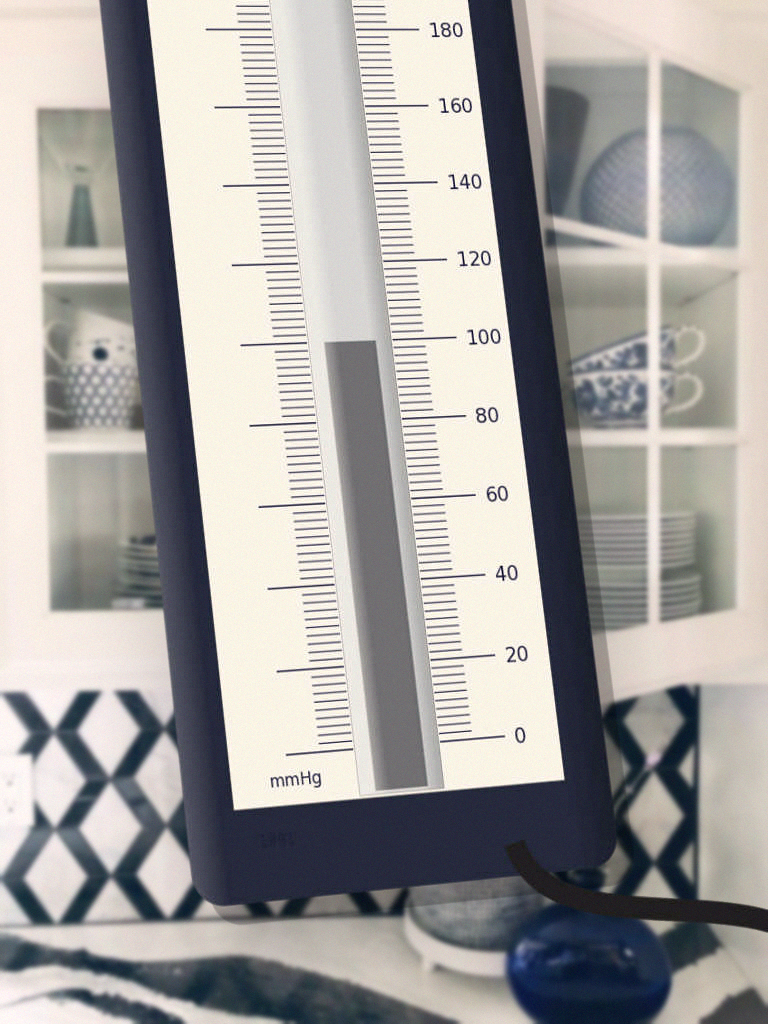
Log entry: 100 mmHg
